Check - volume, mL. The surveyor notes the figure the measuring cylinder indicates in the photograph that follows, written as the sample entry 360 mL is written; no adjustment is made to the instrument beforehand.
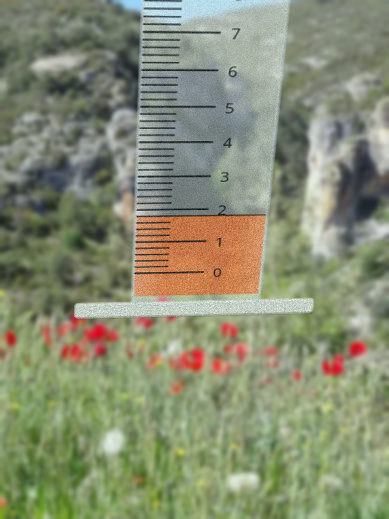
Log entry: 1.8 mL
